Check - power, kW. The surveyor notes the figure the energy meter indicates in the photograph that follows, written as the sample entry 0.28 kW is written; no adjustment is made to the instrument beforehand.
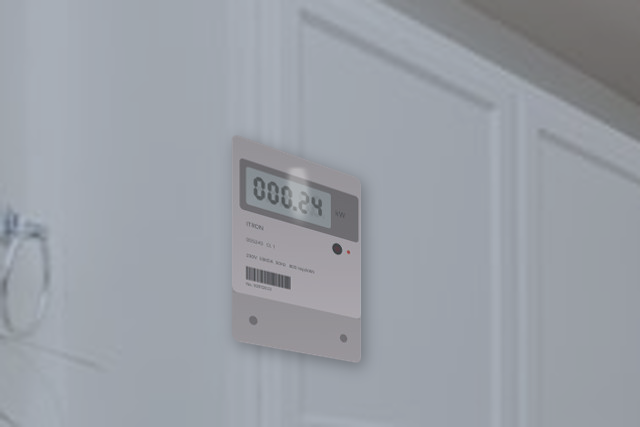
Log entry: 0.24 kW
